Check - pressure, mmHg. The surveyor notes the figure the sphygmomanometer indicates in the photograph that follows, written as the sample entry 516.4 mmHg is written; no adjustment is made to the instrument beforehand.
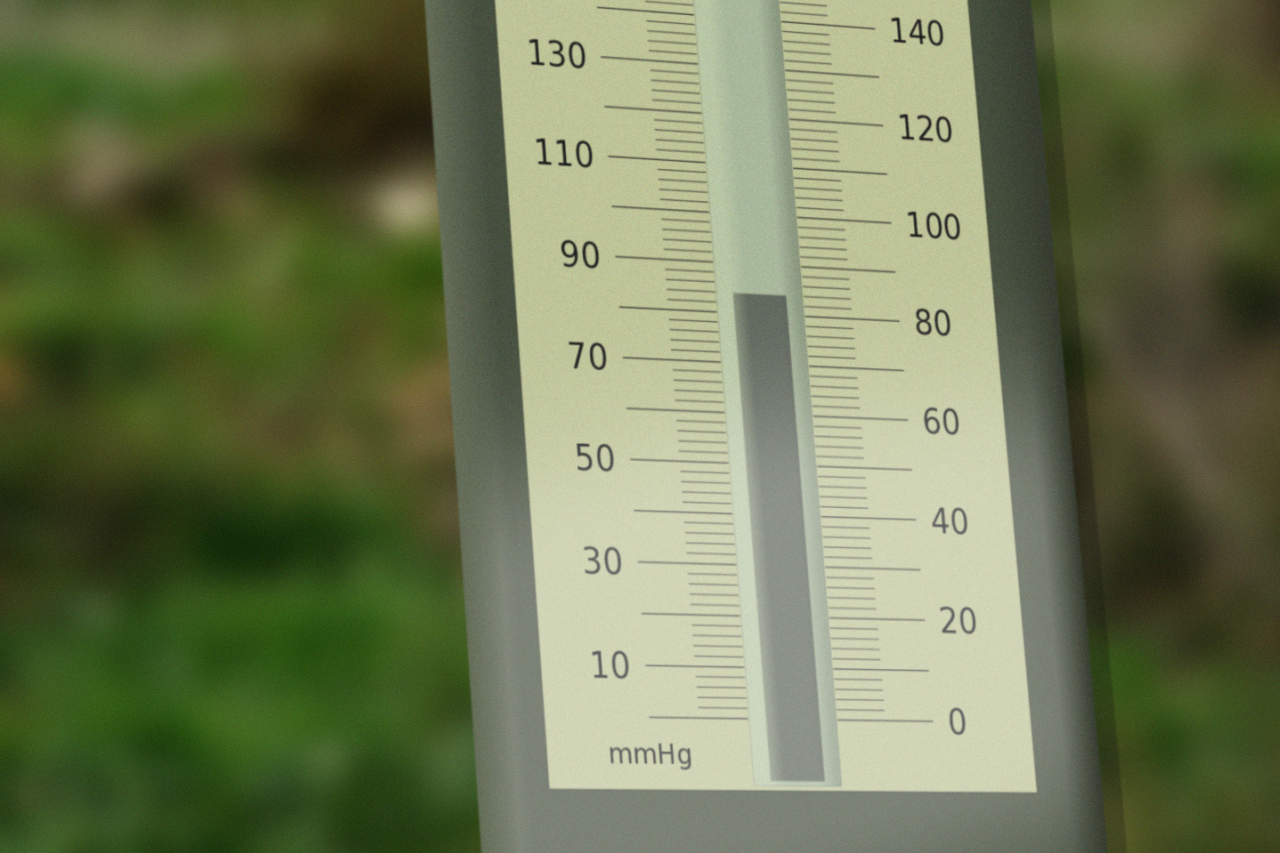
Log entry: 84 mmHg
